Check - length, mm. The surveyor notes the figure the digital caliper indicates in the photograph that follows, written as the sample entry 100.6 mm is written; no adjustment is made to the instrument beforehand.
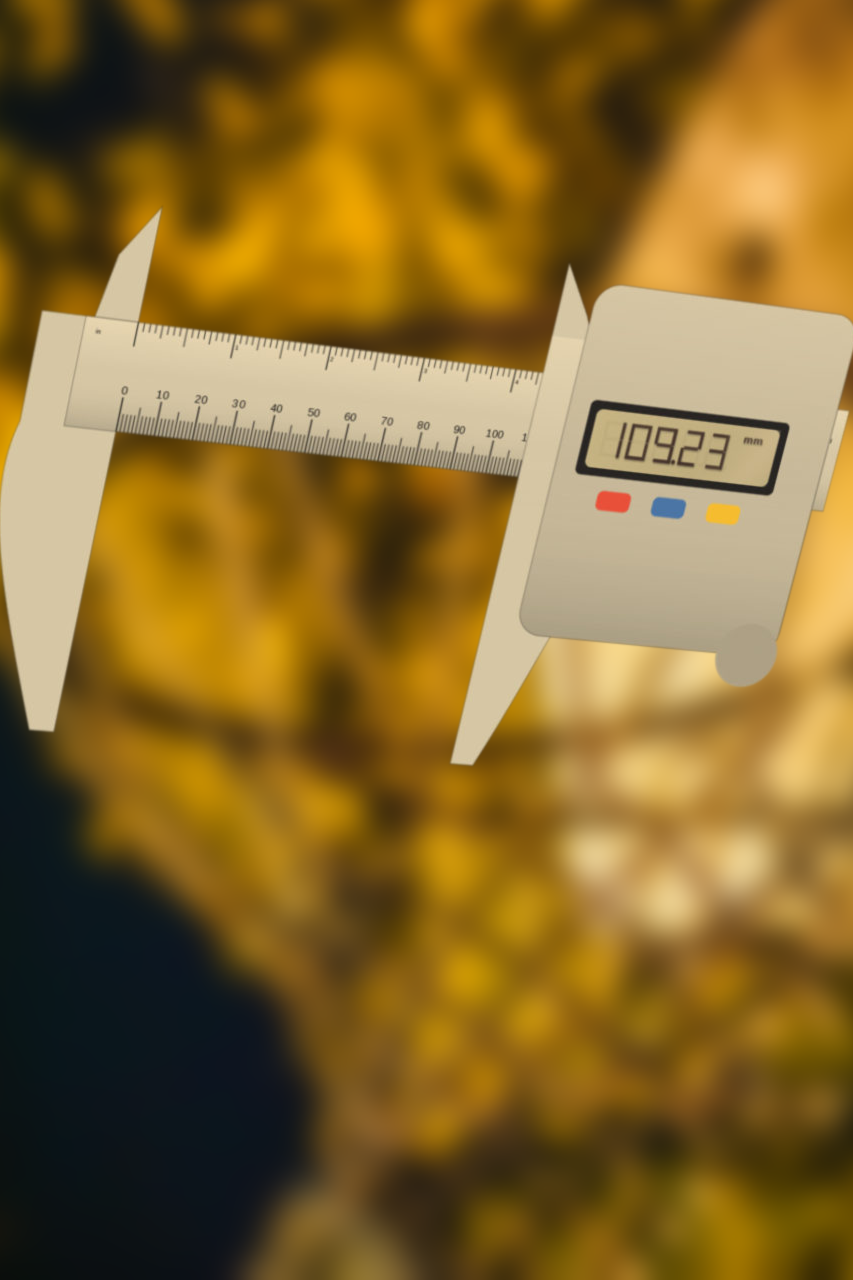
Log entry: 109.23 mm
